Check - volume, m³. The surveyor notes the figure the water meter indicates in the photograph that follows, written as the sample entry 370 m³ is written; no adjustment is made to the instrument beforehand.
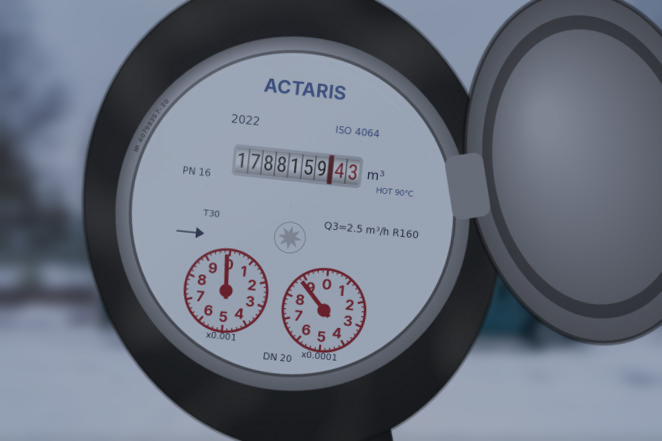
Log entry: 1788159.4298 m³
